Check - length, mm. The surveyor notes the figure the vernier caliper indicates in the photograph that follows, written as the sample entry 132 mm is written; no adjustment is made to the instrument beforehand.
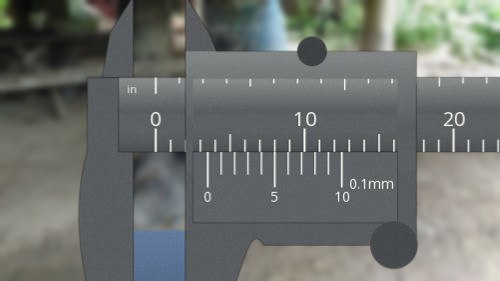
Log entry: 3.5 mm
